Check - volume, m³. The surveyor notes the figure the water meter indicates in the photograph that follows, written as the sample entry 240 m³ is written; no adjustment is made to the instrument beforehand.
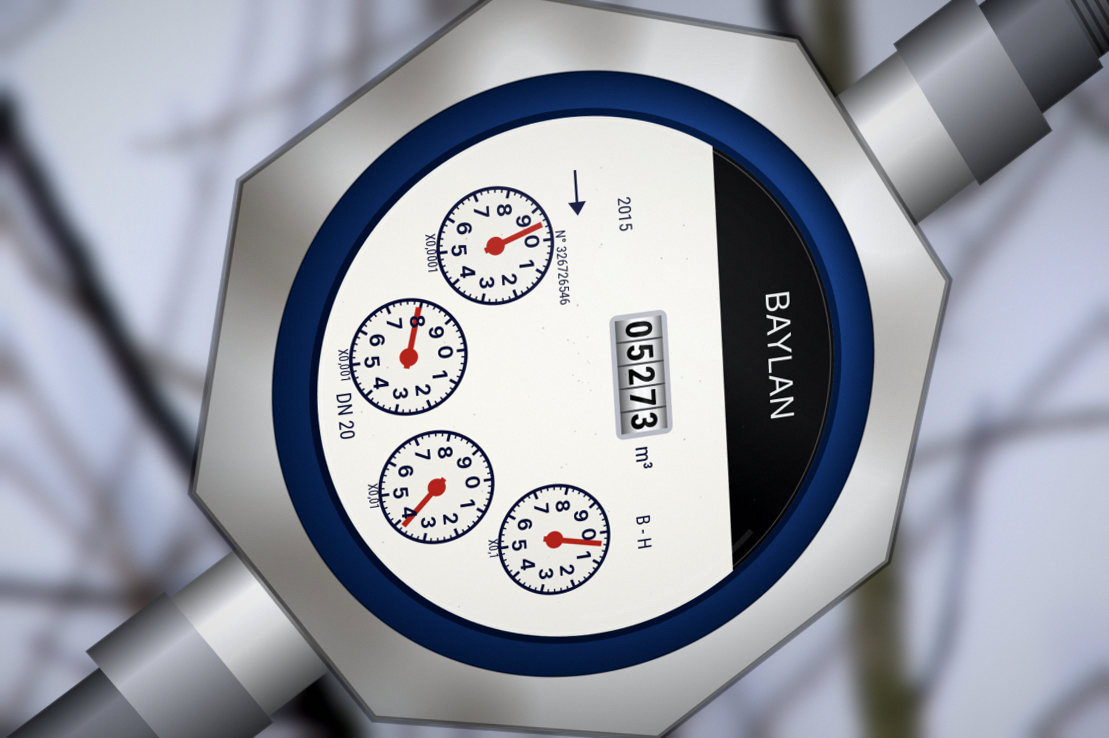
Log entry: 5273.0379 m³
